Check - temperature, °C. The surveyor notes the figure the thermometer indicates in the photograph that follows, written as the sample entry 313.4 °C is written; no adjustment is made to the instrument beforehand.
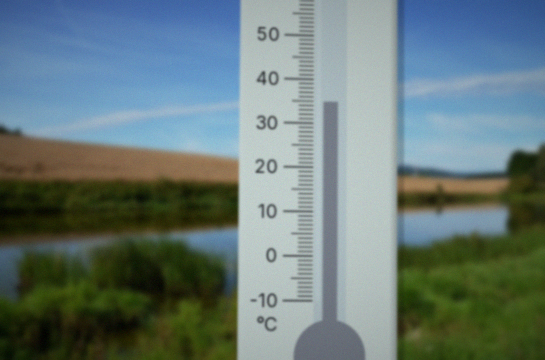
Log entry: 35 °C
